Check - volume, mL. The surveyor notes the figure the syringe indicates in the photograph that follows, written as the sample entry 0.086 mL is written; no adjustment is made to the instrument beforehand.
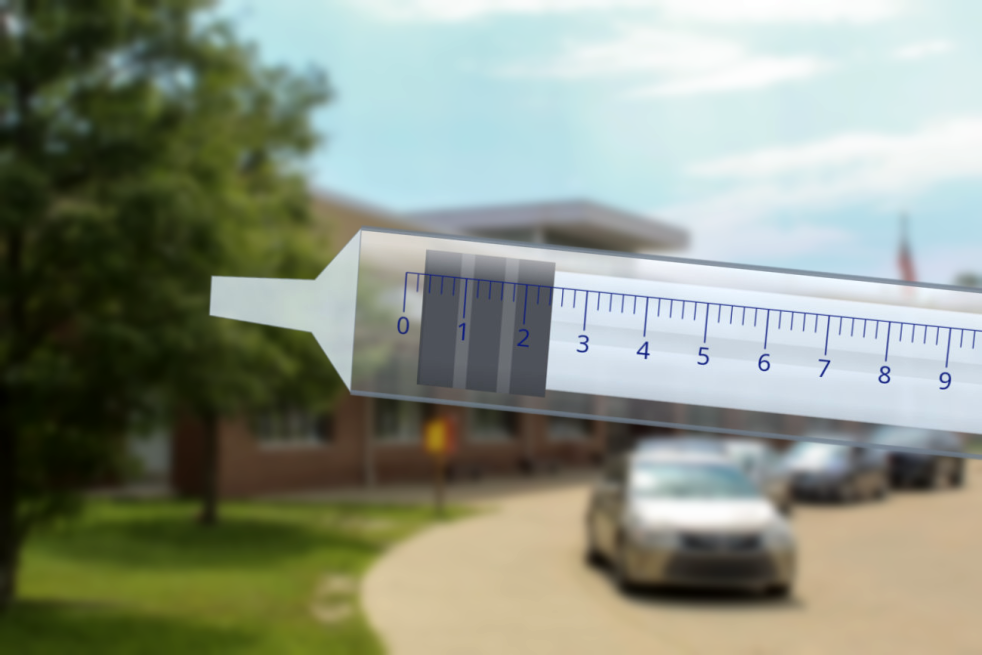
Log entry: 0.3 mL
